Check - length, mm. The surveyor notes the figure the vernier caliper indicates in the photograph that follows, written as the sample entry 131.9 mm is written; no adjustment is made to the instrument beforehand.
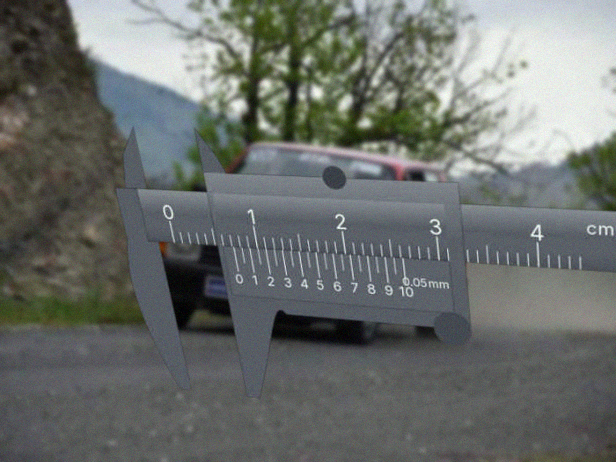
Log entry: 7.2 mm
